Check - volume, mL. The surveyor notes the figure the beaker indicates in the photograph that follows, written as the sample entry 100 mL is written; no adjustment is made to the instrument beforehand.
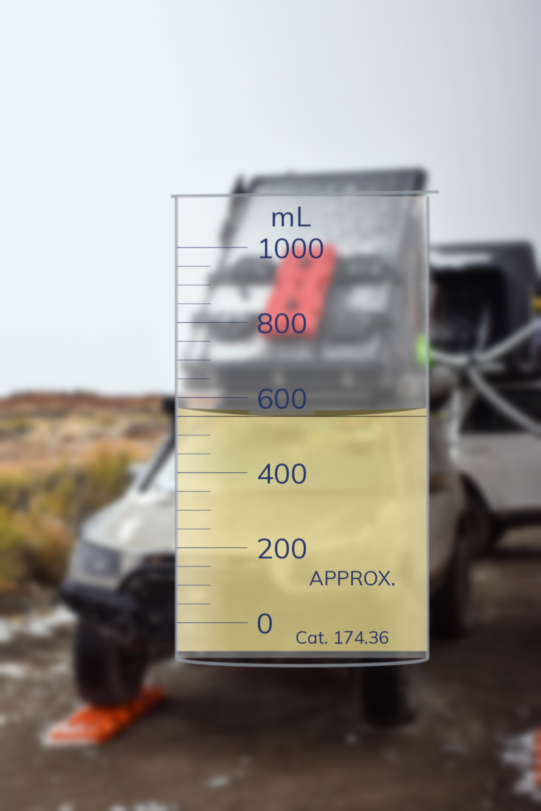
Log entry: 550 mL
